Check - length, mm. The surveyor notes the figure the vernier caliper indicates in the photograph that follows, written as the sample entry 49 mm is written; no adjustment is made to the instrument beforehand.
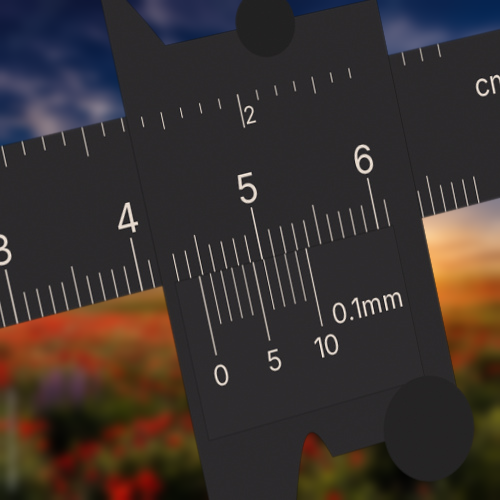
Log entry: 44.7 mm
